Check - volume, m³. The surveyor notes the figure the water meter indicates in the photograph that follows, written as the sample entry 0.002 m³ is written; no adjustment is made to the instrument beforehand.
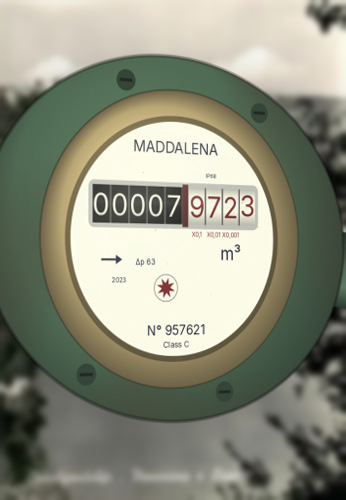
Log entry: 7.9723 m³
